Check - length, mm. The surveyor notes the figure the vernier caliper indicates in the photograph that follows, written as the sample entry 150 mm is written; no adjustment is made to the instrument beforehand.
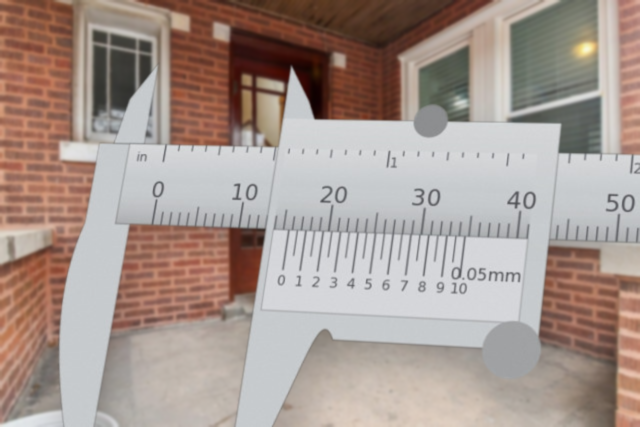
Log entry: 15.6 mm
